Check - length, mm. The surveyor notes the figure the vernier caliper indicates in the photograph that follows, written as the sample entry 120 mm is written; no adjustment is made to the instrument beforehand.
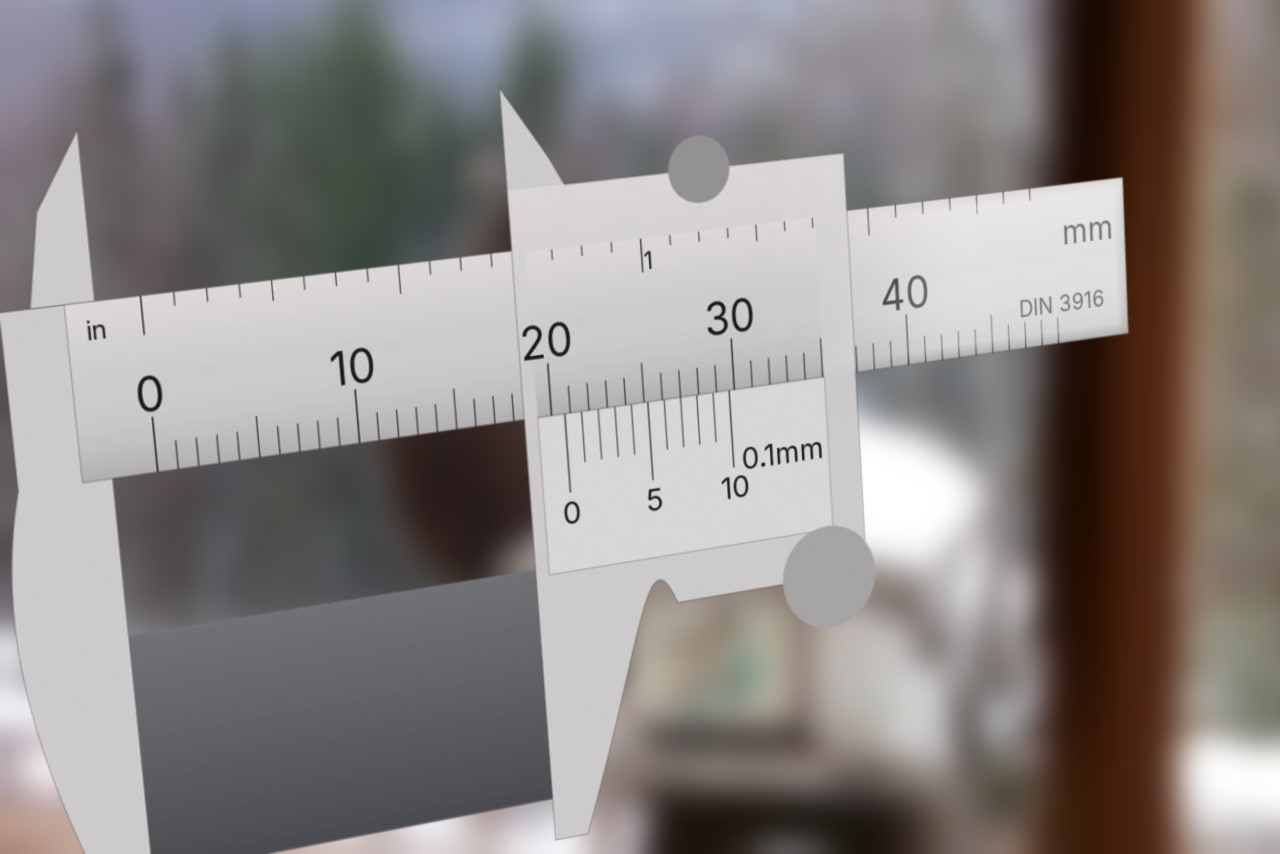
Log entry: 20.7 mm
